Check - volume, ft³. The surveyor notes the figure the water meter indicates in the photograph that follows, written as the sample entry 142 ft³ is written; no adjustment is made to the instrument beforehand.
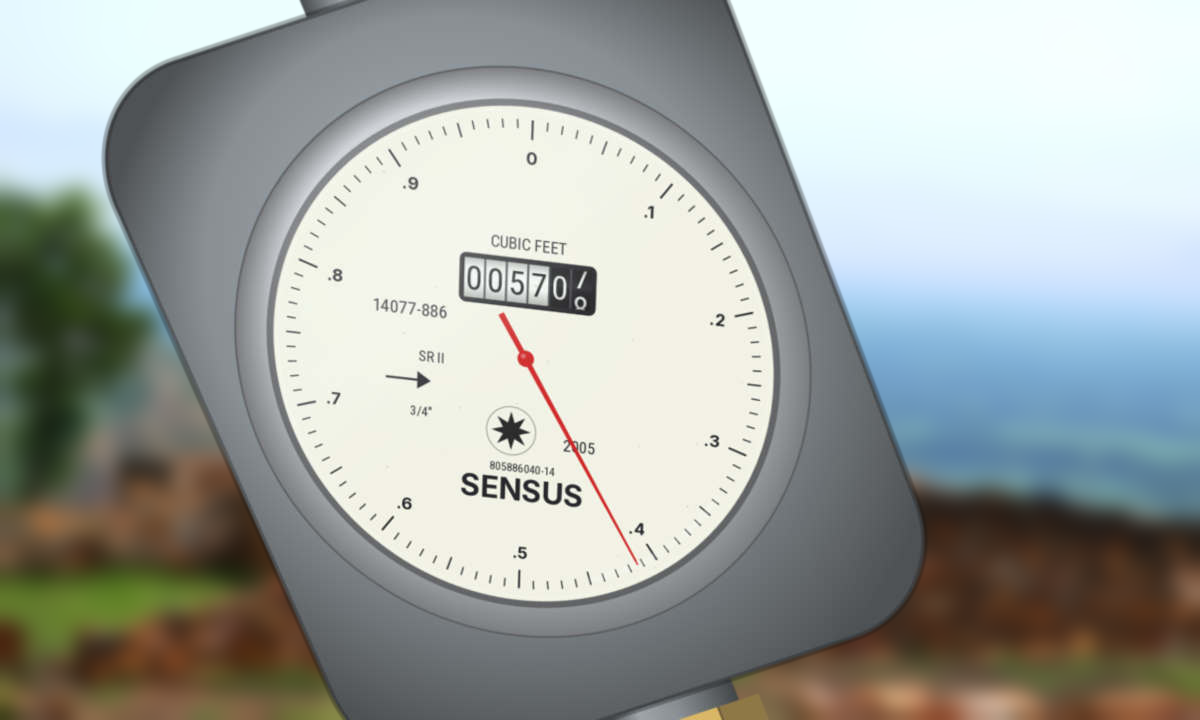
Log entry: 5707.41 ft³
